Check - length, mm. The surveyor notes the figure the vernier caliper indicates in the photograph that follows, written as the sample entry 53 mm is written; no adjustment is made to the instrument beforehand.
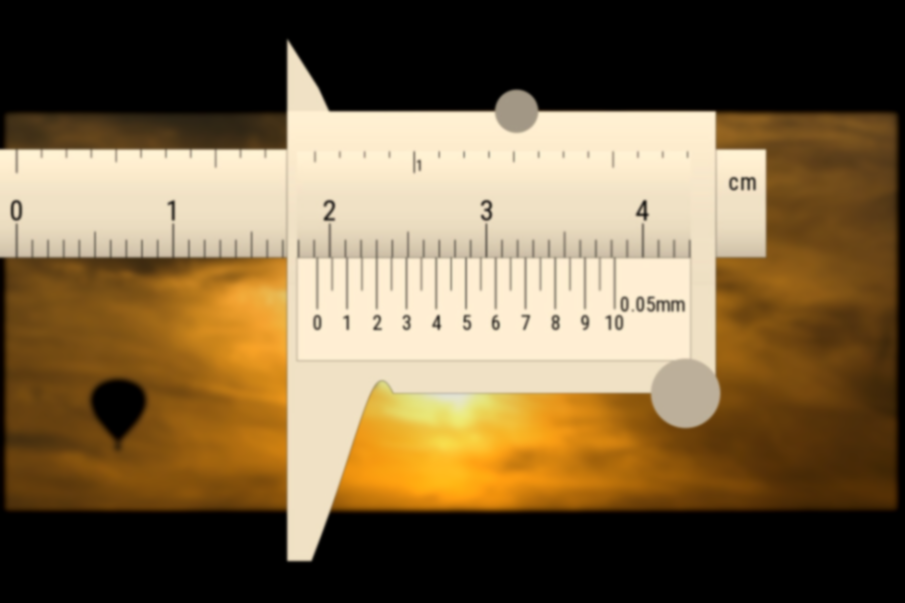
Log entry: 19.2 mm
